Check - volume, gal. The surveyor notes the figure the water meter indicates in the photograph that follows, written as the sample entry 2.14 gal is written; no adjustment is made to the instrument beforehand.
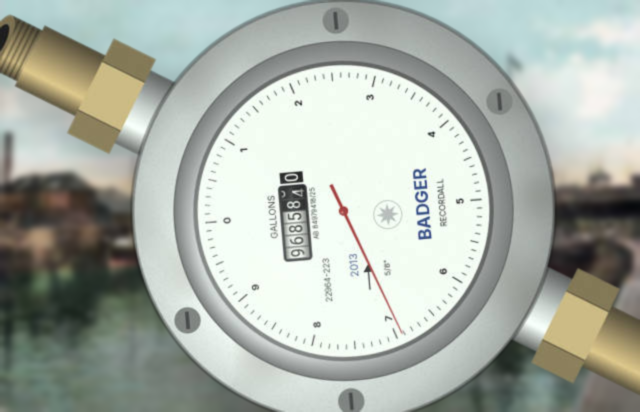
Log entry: 9685836.9 gal
